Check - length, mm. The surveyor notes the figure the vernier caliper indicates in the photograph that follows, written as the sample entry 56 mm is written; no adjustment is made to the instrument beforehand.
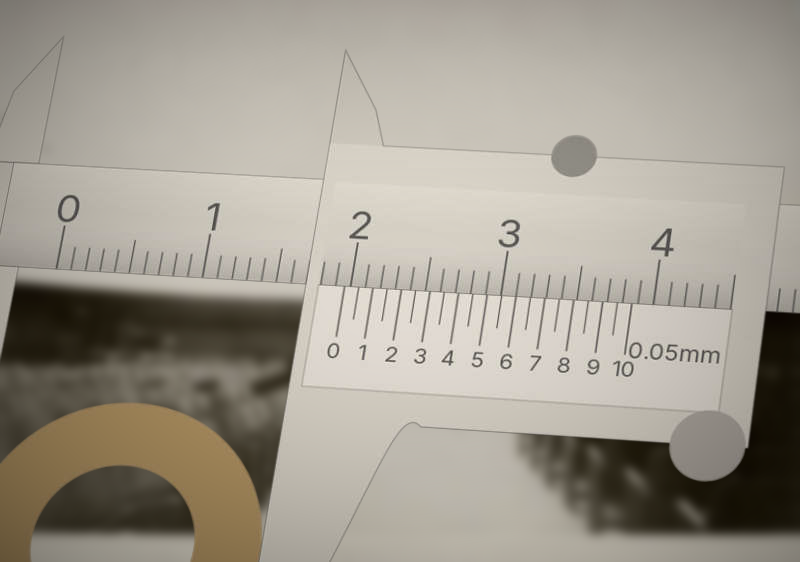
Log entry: 19.6 mm
